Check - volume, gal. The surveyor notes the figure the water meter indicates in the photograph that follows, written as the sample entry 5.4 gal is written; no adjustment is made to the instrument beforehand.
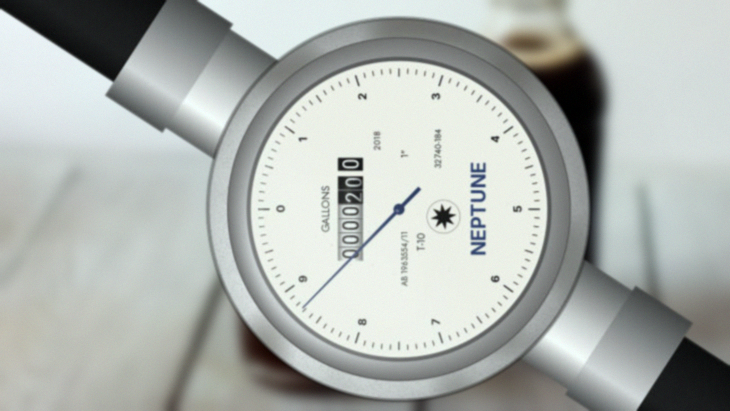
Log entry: 198.7 gal
